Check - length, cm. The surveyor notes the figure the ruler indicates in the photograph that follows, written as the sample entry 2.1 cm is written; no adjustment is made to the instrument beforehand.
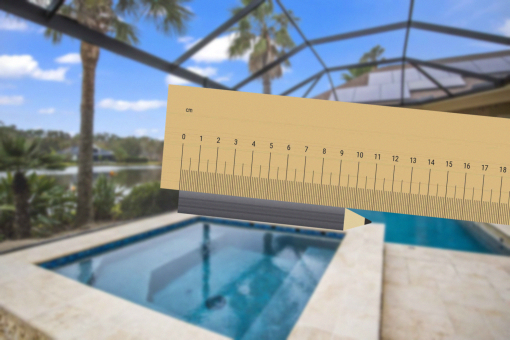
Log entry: 11 cm
